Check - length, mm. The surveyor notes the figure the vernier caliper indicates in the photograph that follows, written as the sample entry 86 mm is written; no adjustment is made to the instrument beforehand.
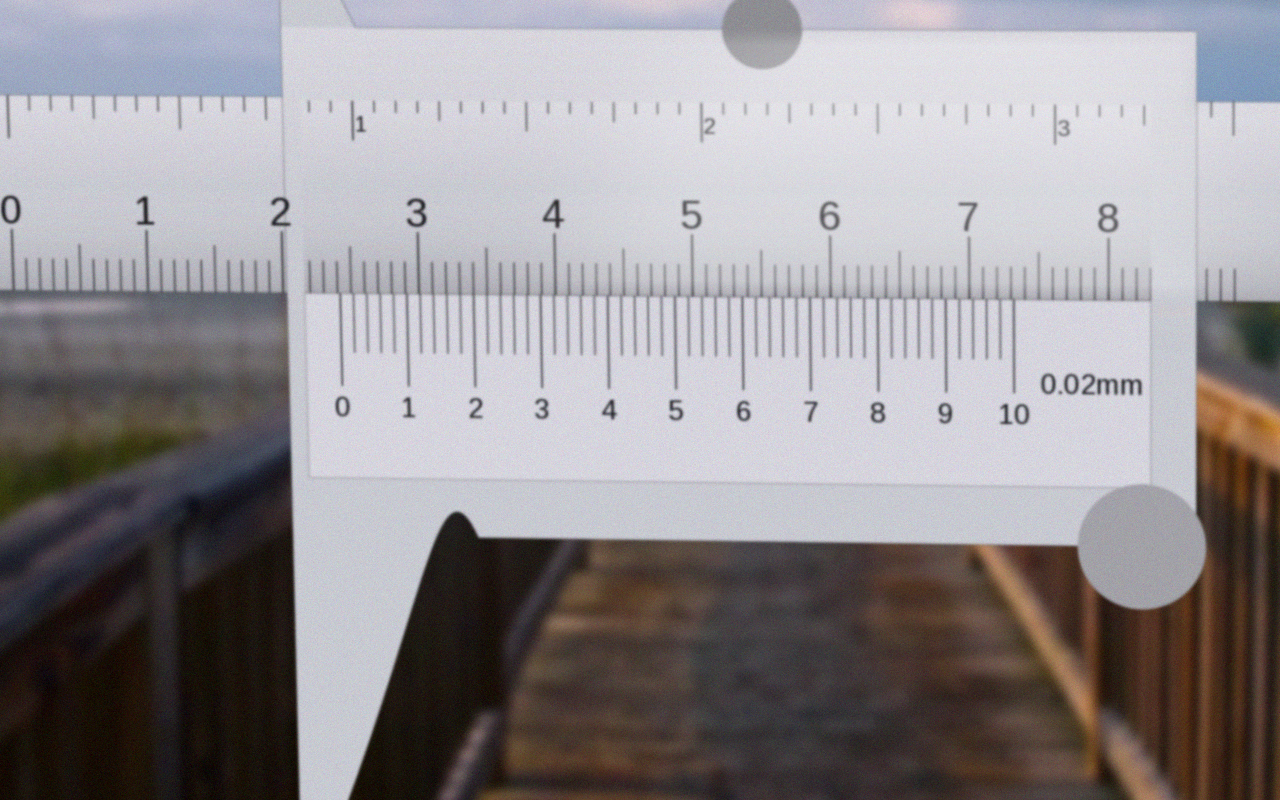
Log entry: 24.2 mm
